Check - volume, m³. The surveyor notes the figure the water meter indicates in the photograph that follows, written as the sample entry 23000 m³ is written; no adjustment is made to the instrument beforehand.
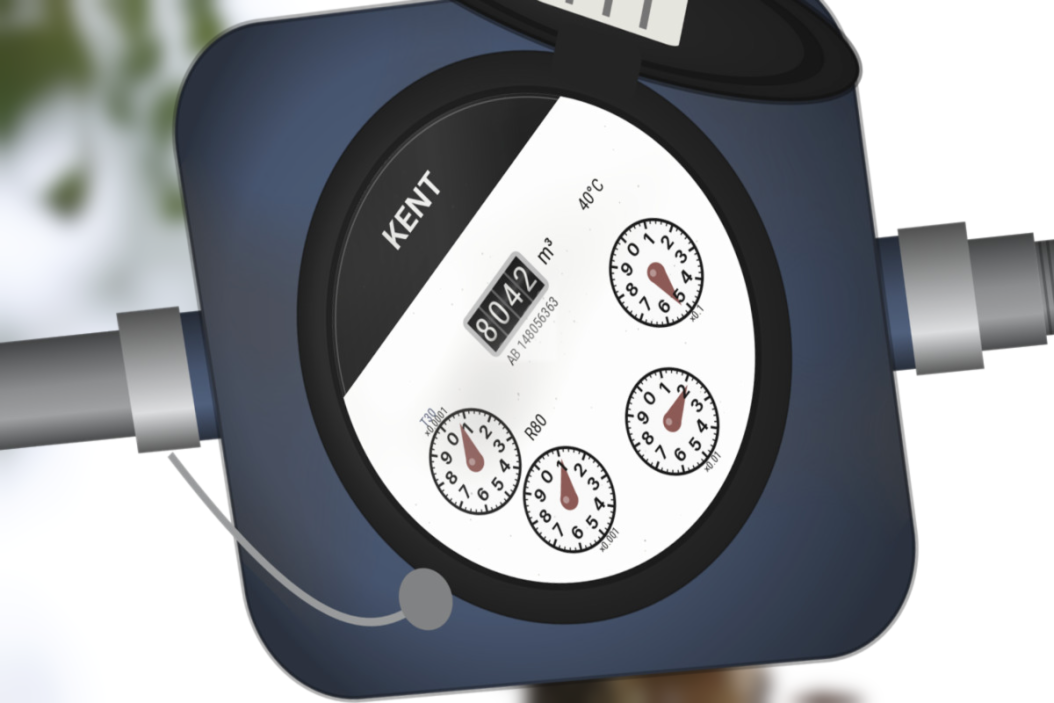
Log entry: 8042.5210 m³
